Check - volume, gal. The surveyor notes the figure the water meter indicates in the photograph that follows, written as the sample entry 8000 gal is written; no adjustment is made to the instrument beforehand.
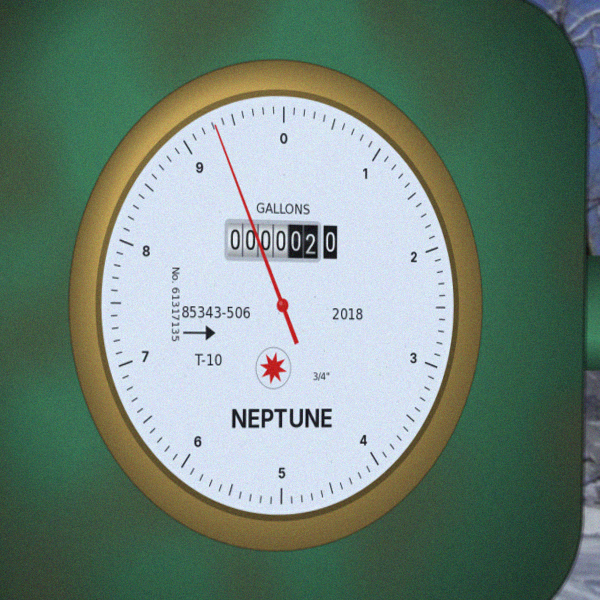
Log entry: 19.3 gal
